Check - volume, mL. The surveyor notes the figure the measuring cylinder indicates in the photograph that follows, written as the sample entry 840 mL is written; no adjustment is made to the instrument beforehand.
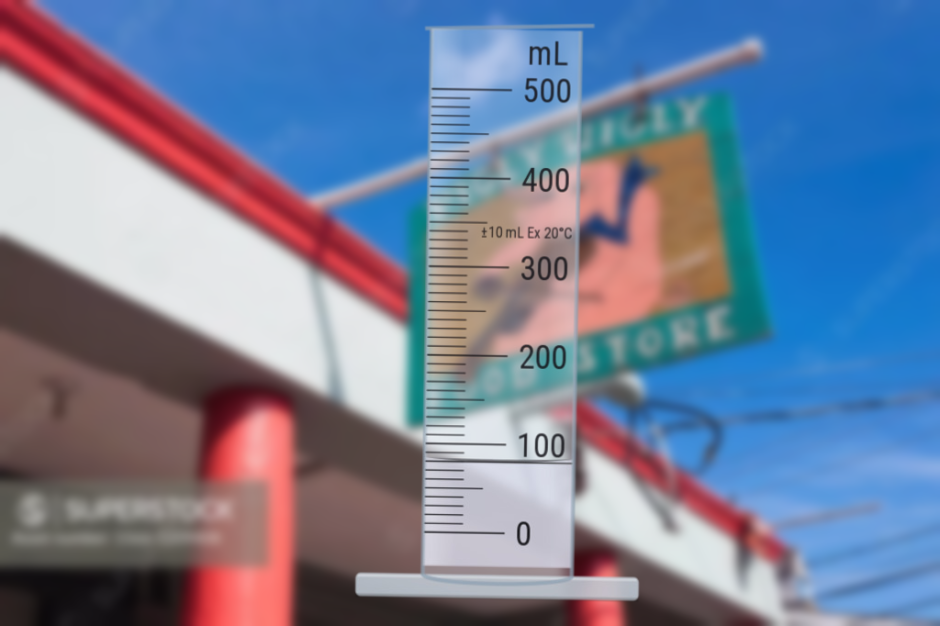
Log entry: 80 mL
